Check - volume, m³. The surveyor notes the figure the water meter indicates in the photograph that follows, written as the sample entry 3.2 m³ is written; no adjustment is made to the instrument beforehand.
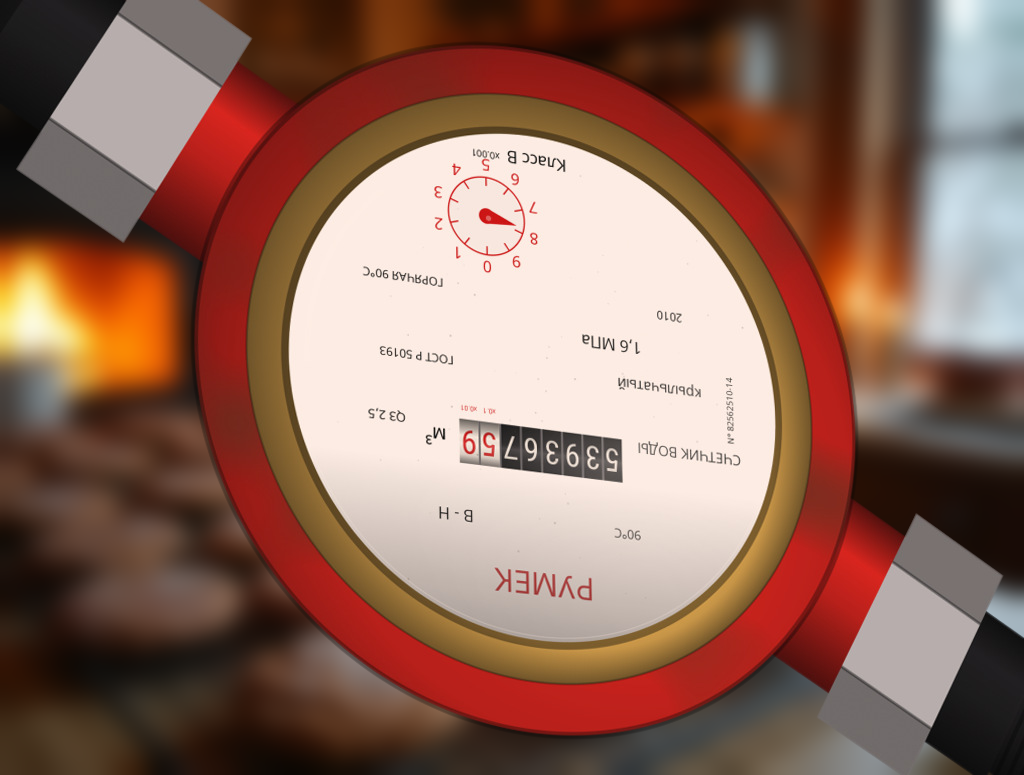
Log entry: 539367.597 m³
